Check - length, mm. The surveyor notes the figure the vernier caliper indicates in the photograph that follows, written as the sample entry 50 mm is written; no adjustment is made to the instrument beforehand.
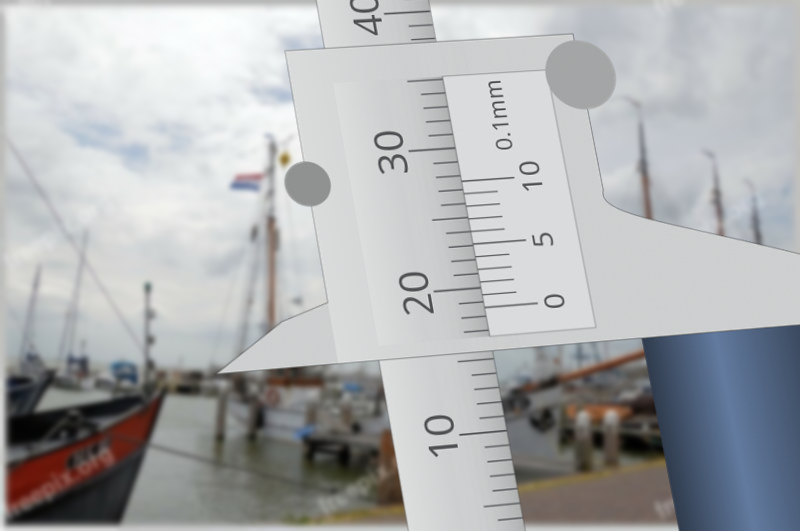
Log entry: 18.6 mm
